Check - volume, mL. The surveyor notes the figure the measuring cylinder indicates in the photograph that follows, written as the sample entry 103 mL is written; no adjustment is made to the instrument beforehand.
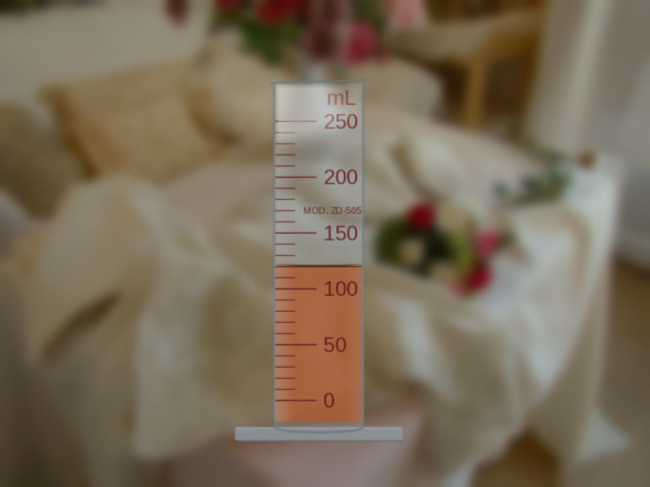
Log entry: 120 mL
